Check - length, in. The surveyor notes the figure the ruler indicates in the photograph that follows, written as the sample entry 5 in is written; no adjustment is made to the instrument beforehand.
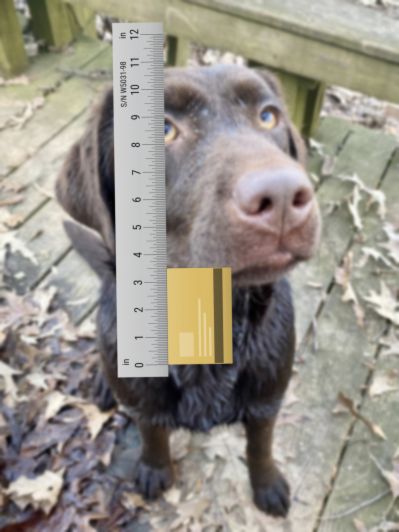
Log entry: 3.5 in
